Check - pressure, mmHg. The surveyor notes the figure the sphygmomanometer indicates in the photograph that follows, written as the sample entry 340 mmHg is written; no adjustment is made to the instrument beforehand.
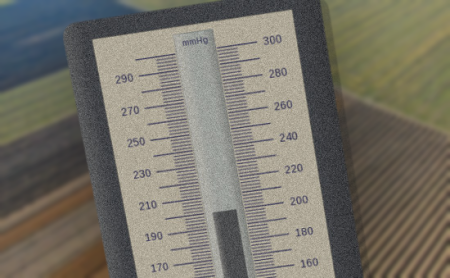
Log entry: 200 mmHg
